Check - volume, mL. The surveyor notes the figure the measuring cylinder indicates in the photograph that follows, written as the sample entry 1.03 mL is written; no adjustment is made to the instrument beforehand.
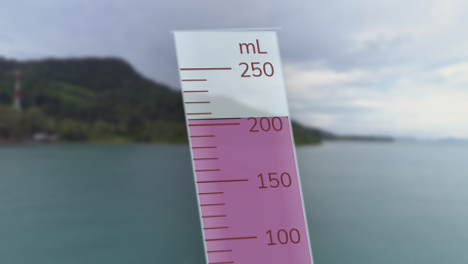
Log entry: 205 mL
